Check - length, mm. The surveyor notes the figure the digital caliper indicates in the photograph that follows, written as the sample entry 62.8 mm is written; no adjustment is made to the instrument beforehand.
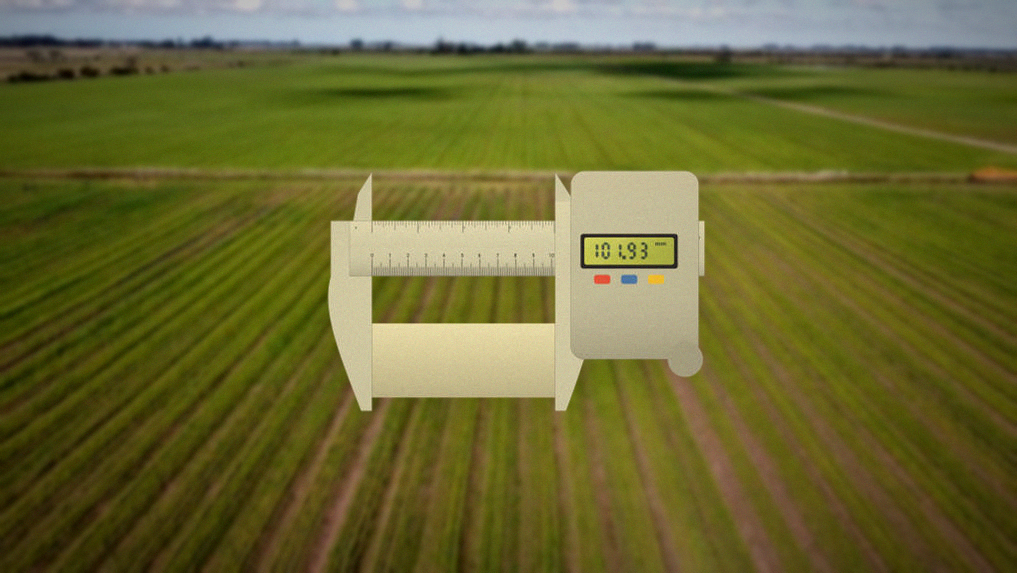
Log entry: 101.93 mm
